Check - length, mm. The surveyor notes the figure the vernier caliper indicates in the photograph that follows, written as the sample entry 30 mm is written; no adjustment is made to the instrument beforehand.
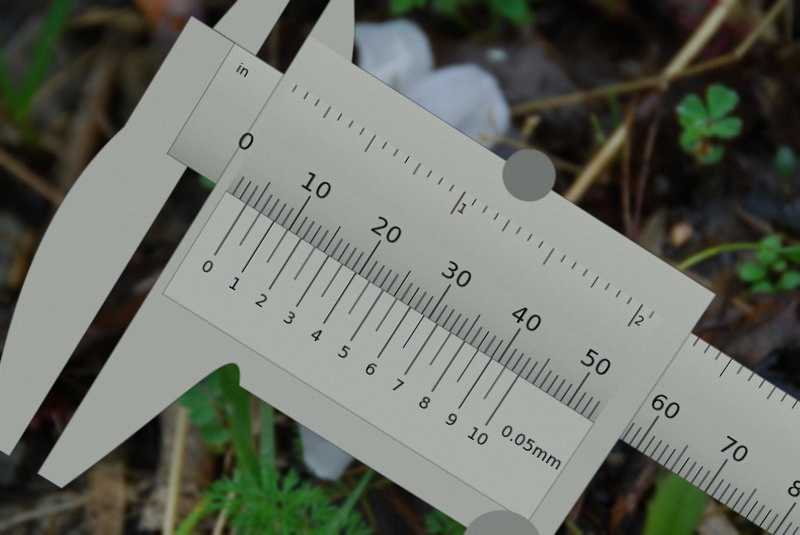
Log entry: 4.0 mm
